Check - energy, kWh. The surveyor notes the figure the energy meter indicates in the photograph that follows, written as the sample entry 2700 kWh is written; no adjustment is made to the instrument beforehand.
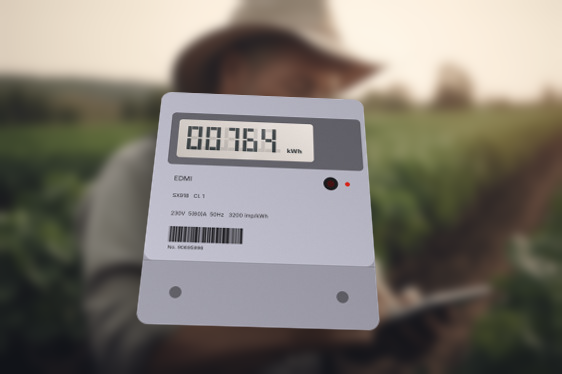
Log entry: 764 kWh
